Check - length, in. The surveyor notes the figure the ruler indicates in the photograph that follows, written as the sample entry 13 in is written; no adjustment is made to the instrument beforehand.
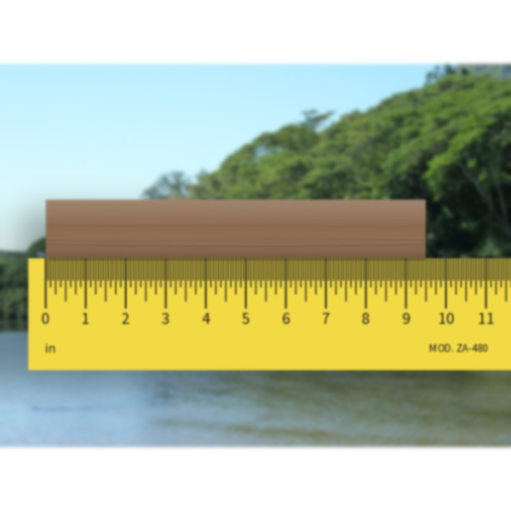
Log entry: 9.5 in
